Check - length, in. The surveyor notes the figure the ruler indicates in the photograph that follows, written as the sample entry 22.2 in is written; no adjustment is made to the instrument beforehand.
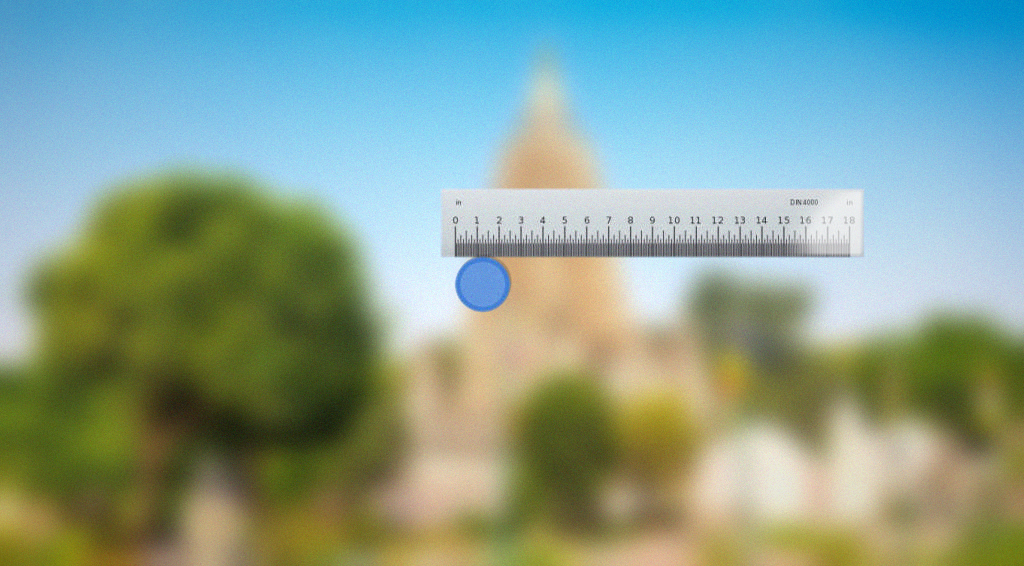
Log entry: 2.5 in
